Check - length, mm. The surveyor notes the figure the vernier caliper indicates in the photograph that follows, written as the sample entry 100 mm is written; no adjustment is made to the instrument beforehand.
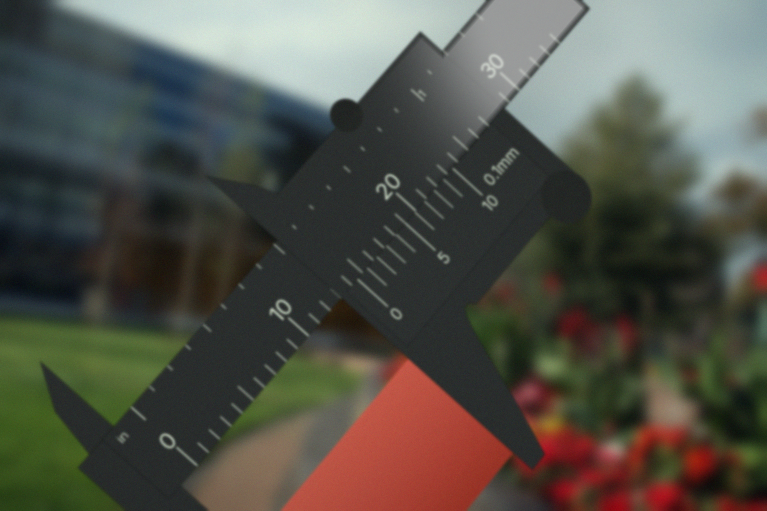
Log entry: 14.5 mm
